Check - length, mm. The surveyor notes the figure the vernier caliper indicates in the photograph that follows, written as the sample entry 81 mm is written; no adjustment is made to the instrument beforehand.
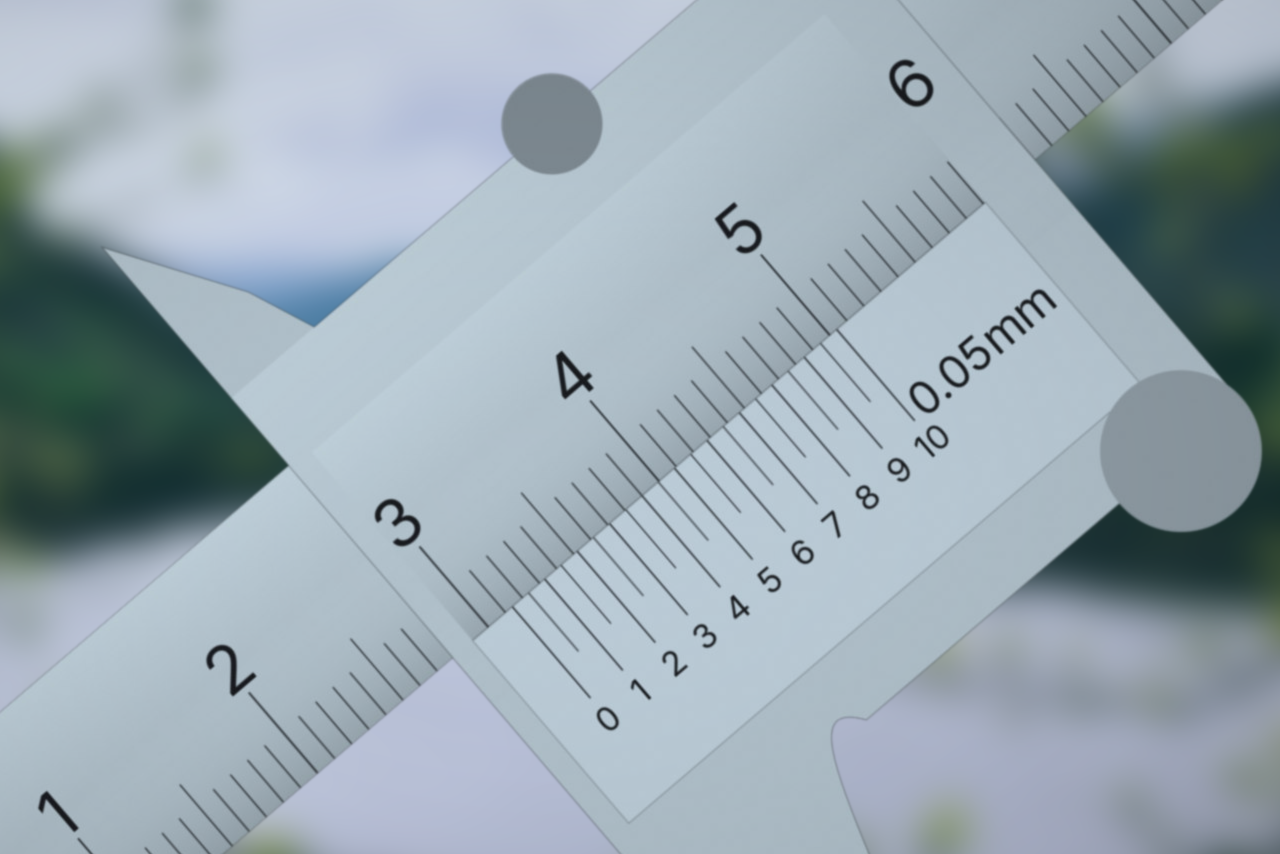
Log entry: 31.4 mm
